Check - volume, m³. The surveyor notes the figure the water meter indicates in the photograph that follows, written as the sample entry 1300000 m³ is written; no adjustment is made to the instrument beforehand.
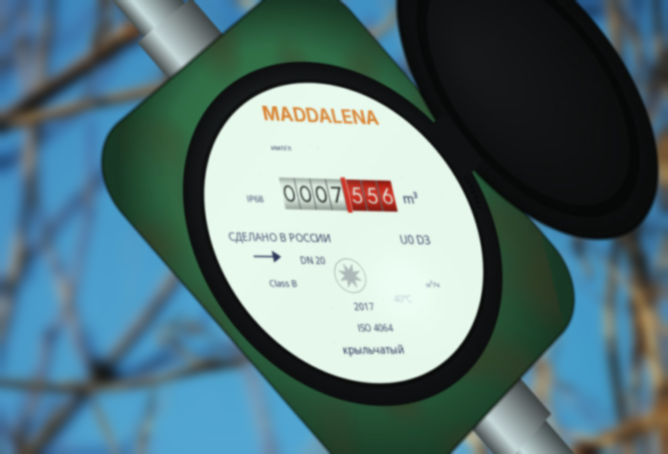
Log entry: 7.556 m³
